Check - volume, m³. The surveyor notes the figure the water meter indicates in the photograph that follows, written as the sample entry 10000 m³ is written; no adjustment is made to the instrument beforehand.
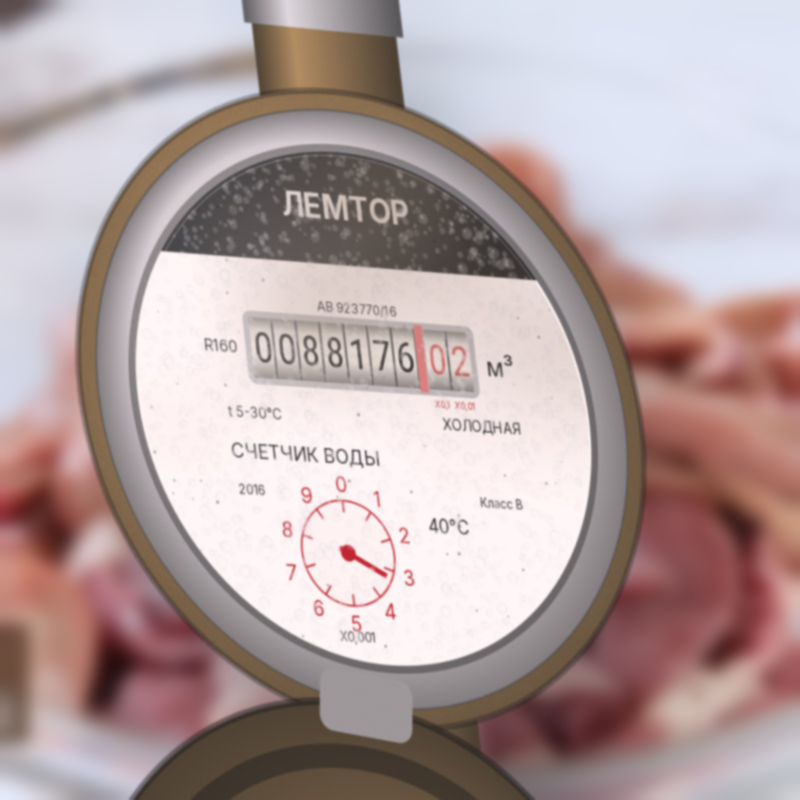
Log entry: 88176.023 m³
